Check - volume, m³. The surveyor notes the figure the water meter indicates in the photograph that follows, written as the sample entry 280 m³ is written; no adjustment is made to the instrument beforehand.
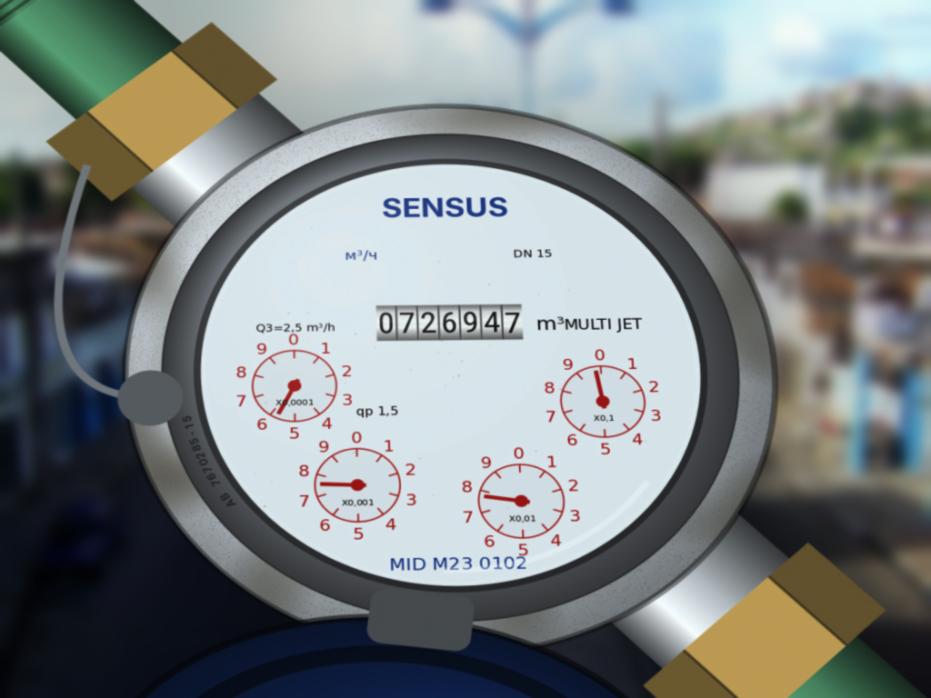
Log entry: 726946.9775 m³
